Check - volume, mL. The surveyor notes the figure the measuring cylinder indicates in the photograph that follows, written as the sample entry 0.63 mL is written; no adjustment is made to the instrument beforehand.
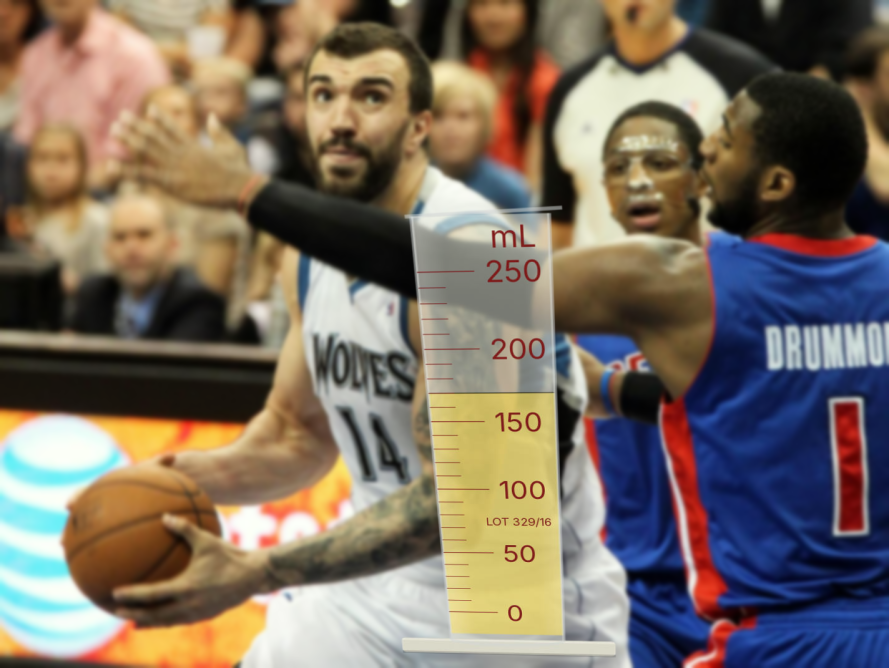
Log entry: 170 mL
